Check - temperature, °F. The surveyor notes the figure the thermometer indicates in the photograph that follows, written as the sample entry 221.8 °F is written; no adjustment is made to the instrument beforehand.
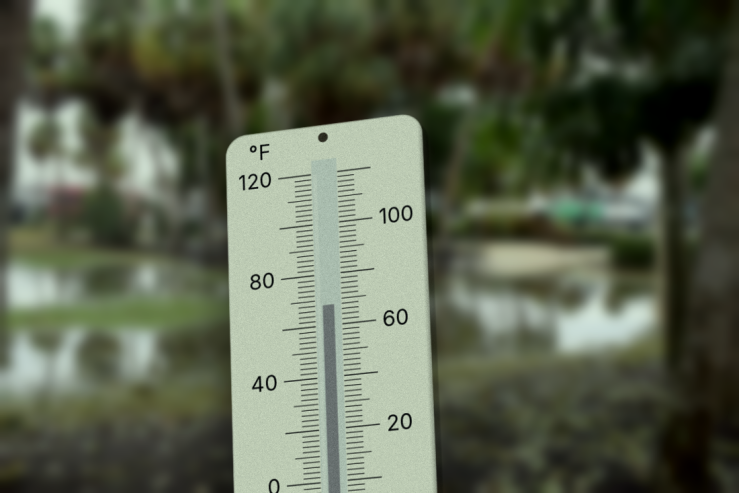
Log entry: 68 °F
